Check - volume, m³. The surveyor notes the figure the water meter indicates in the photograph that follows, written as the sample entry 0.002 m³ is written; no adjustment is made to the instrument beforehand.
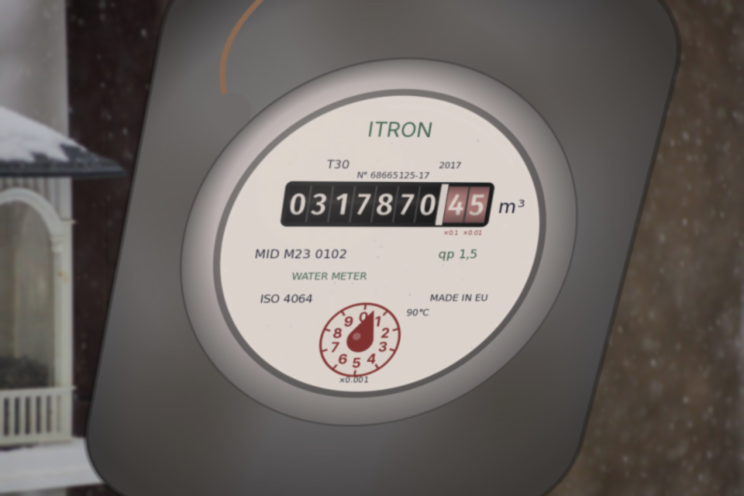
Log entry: 317870.450 m³
